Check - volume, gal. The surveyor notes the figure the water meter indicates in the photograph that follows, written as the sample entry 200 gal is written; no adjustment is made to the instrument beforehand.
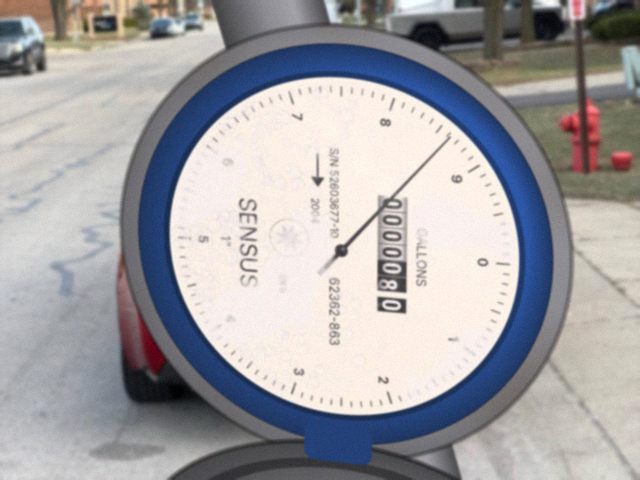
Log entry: 78.6 gal
